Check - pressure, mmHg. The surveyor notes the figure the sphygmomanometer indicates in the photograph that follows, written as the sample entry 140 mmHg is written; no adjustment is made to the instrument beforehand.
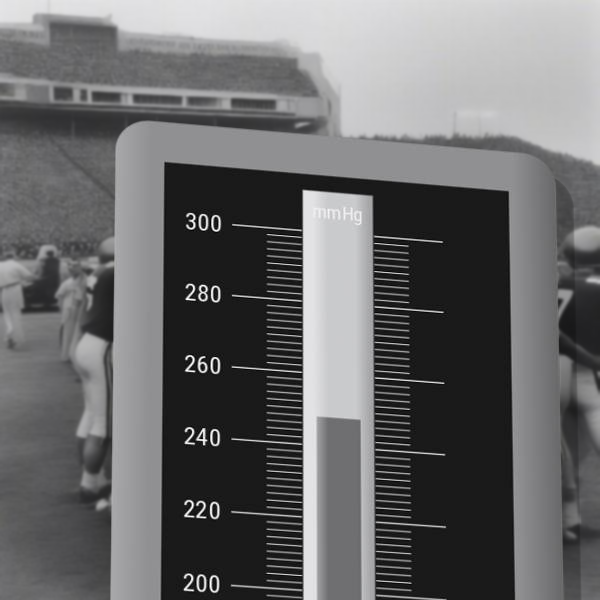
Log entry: 248 mmHg
